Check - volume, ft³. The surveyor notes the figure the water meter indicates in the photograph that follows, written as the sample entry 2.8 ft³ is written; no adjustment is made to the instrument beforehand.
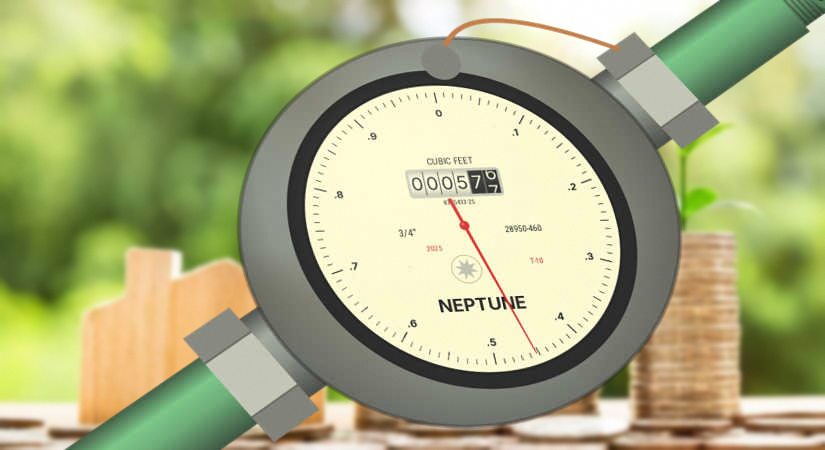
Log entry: 576.45 ft³
